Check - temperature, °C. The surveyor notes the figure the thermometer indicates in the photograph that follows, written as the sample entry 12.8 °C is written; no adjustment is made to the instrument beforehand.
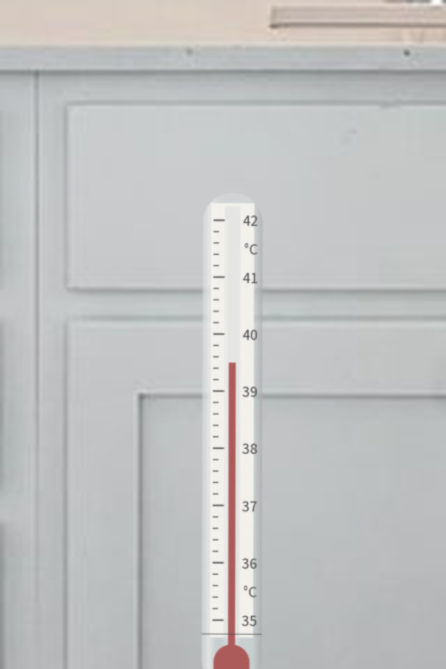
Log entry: 39.5 °C
